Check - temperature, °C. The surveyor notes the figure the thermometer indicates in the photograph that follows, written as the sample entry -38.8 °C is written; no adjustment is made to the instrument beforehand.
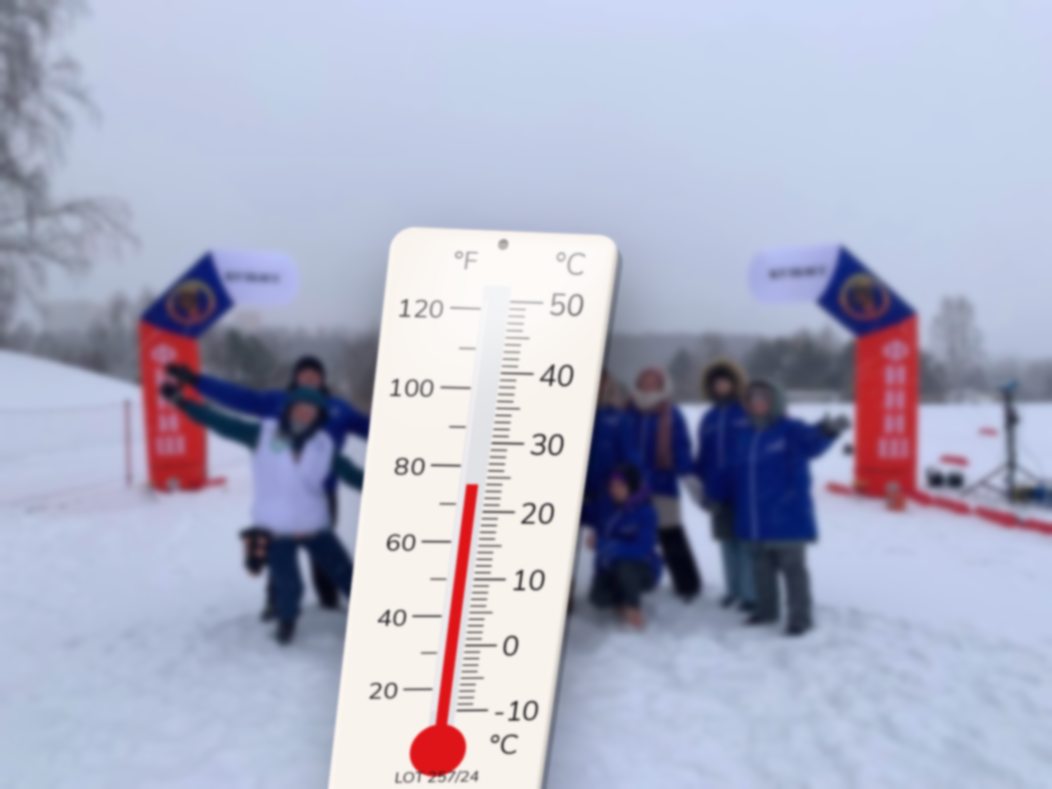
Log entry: 24 °C
